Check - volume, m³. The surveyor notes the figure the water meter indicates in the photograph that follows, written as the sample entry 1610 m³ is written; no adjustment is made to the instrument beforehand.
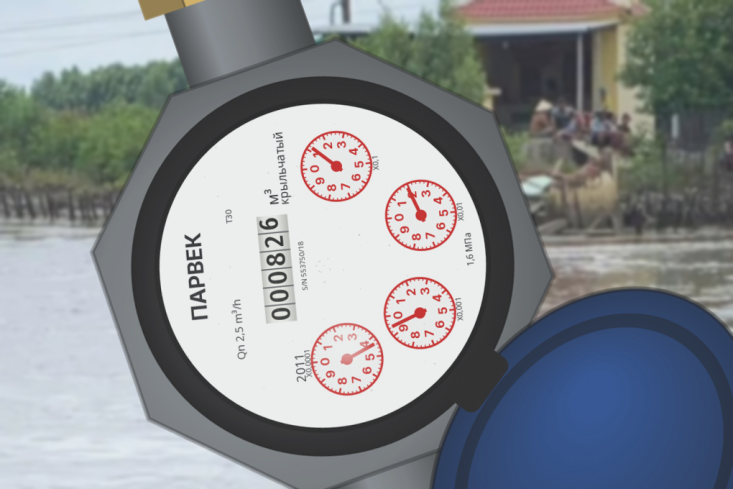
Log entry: 826.1194 m³
